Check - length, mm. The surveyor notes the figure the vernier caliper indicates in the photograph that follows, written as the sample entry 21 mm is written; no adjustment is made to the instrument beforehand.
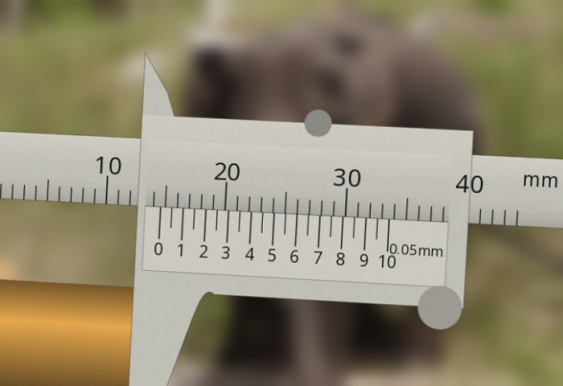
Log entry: 14.6 mm
